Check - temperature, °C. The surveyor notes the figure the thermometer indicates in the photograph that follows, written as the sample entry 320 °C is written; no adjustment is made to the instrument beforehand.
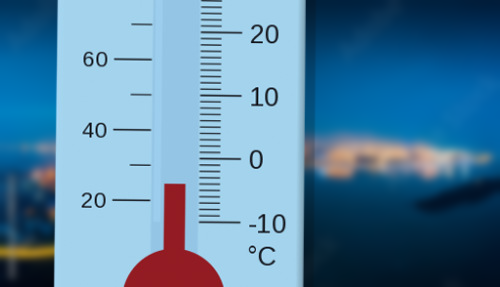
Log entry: -4 °C
